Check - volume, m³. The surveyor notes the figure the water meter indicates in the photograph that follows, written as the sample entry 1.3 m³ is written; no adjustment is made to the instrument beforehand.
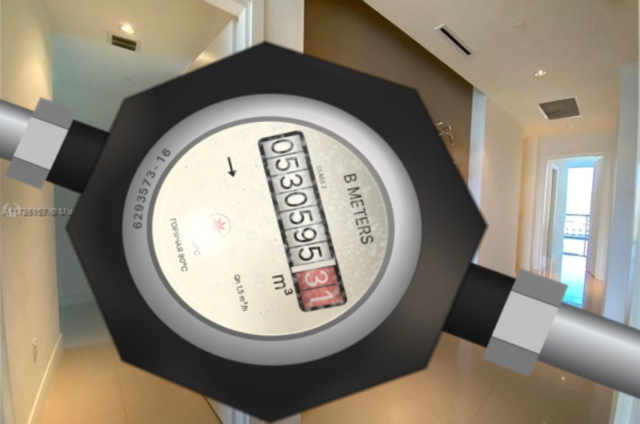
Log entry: 530595.31 m³
